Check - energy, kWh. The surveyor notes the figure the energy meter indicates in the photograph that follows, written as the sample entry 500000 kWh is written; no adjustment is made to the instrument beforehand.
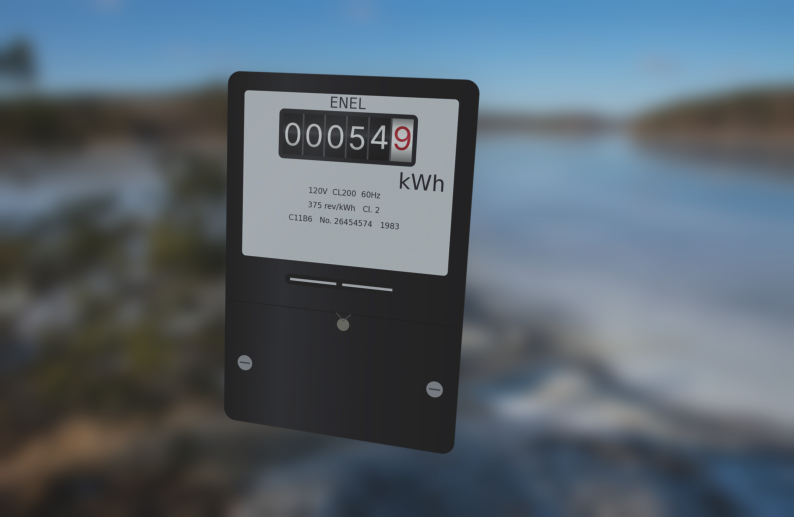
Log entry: 54.9 kWh
